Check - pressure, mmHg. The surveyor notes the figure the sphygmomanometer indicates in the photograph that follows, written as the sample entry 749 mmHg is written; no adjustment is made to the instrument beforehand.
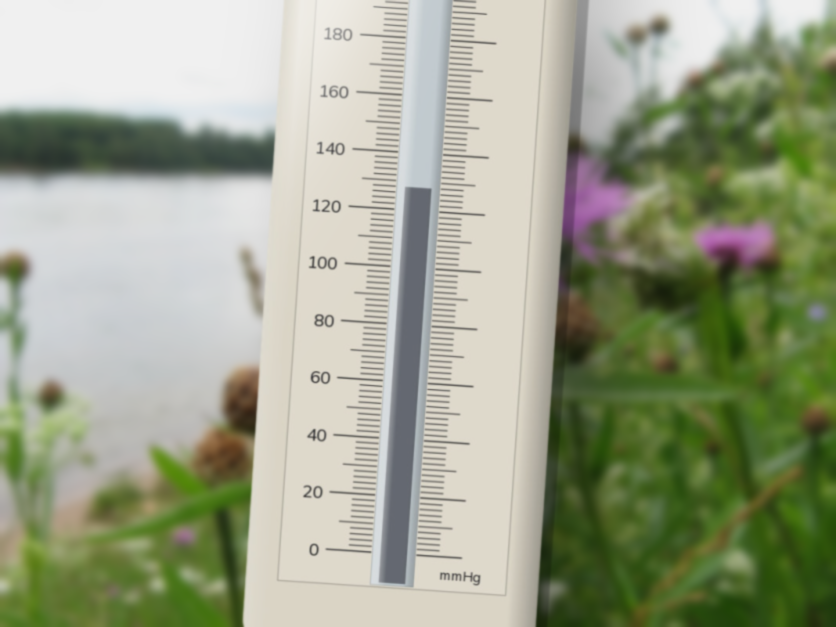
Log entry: 128 mmHg
